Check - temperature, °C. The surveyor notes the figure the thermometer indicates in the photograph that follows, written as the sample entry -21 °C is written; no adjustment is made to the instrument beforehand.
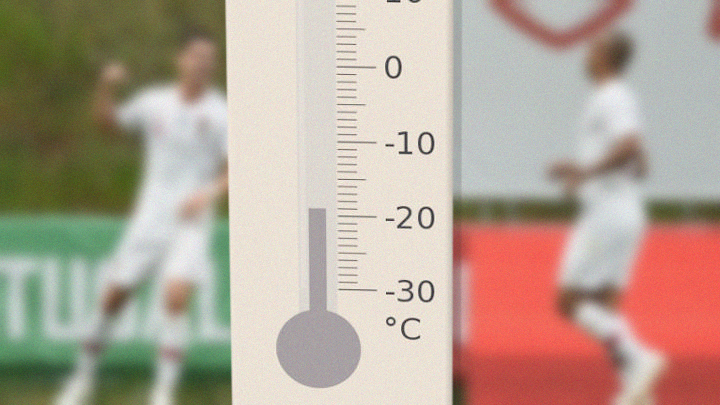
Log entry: -19 °C
